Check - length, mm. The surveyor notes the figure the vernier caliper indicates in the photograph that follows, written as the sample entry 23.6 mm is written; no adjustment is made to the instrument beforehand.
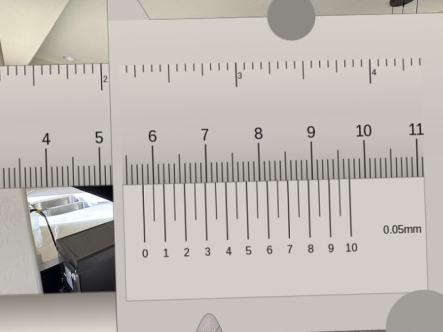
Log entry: 58.0 mm
